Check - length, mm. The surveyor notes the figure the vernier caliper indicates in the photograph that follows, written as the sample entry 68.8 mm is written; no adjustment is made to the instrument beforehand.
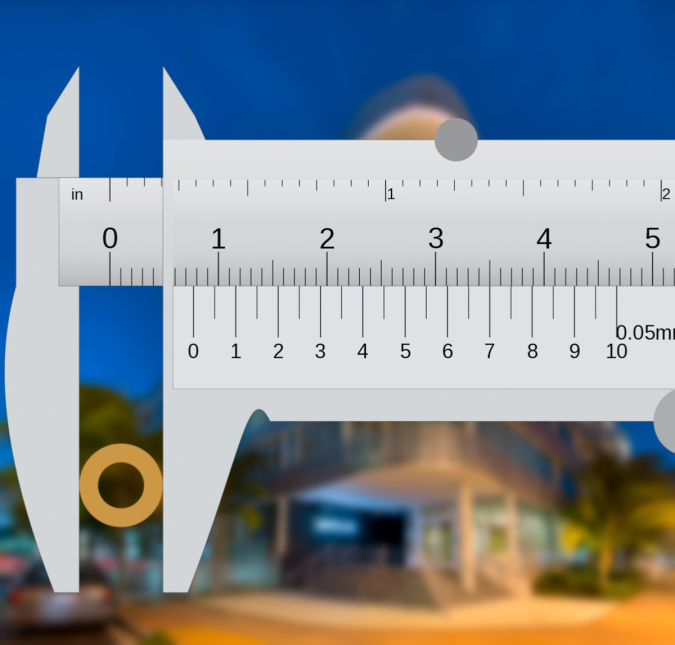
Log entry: 7.7 mm
